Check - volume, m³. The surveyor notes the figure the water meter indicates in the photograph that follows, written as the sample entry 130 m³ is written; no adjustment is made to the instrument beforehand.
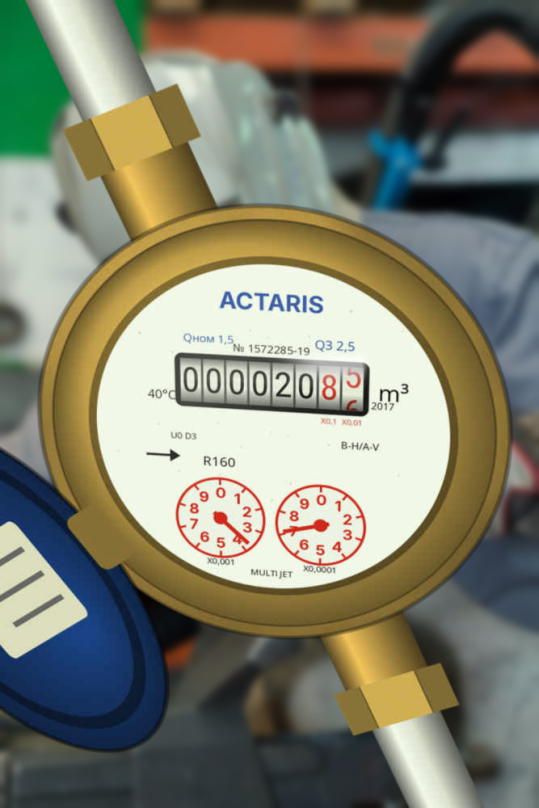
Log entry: 20.8537 m³
